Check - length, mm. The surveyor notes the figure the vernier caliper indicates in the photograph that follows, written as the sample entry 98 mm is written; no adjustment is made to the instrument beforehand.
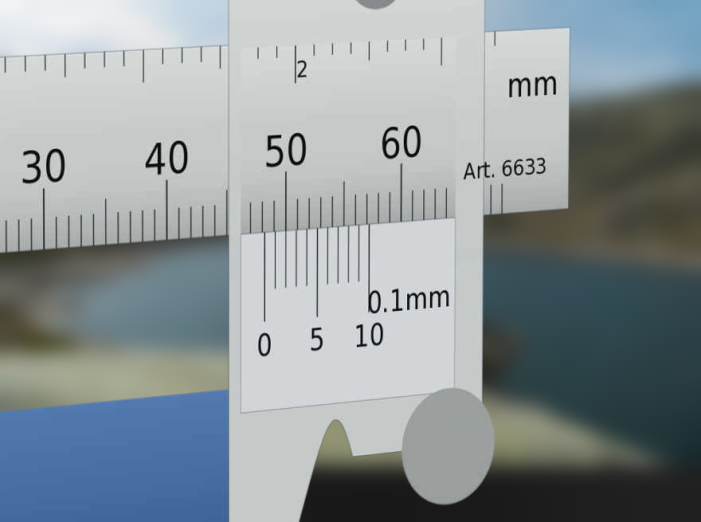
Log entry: 48.2 mm
